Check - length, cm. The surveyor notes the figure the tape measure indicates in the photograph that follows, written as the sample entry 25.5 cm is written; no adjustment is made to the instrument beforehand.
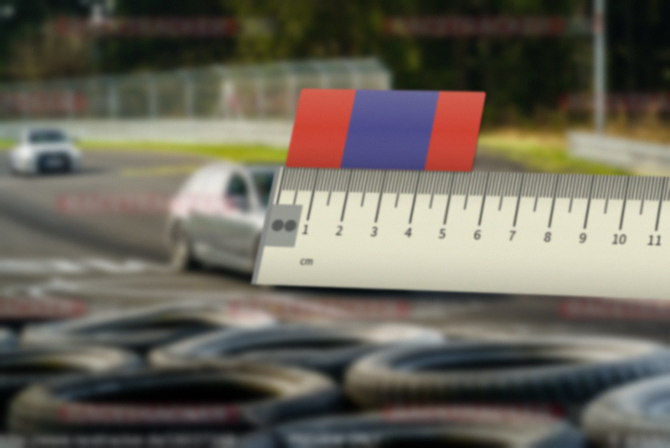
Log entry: 5.5 cm
